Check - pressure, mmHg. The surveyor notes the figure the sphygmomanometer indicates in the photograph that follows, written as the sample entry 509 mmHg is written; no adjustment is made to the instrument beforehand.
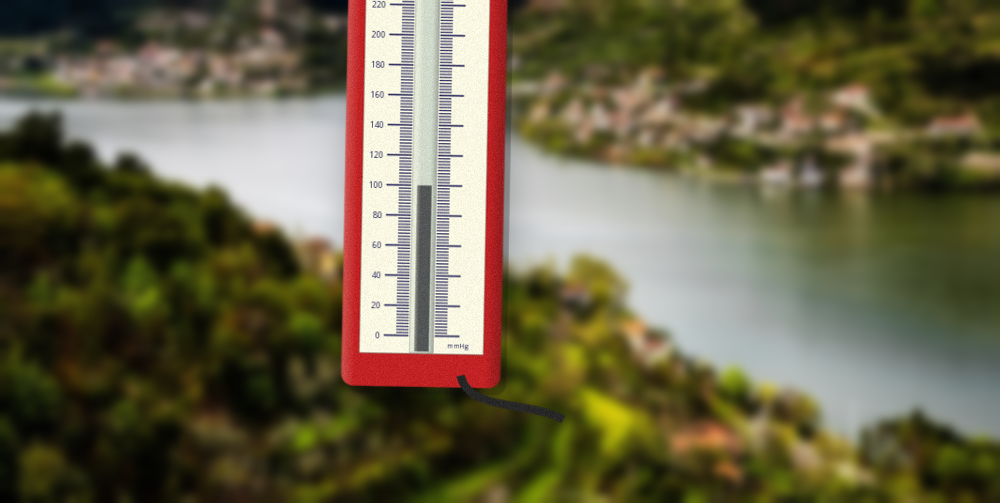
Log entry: 100 mmHg
